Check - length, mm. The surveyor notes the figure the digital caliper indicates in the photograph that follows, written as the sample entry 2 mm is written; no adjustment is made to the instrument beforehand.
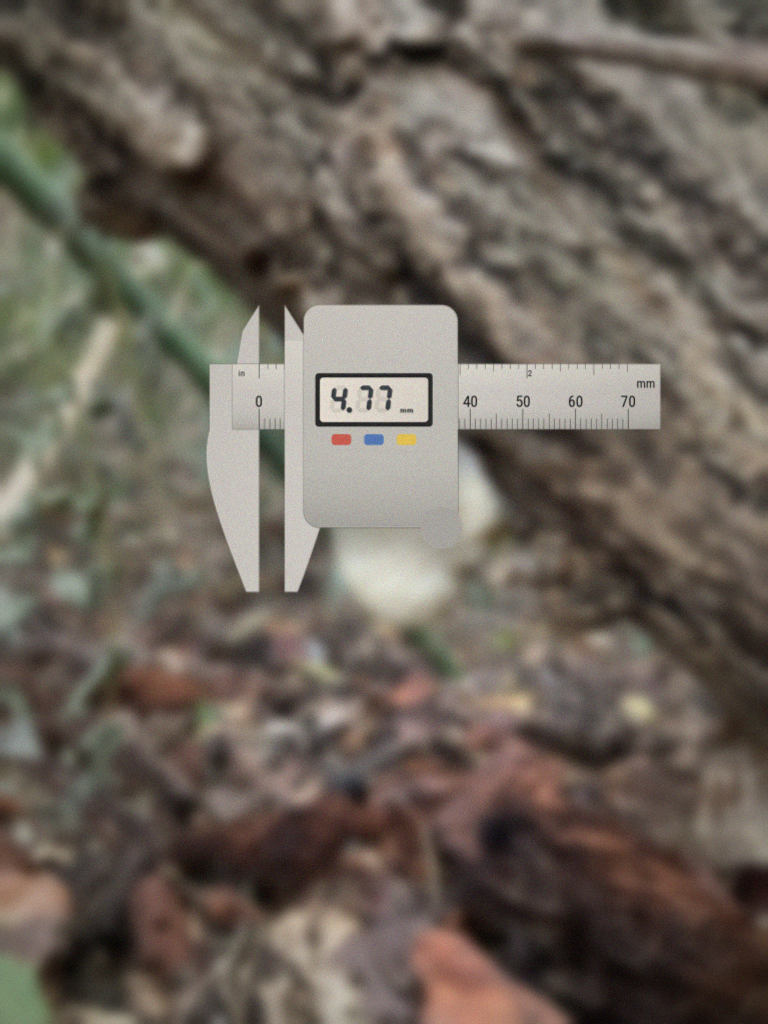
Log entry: 4.77 mm
